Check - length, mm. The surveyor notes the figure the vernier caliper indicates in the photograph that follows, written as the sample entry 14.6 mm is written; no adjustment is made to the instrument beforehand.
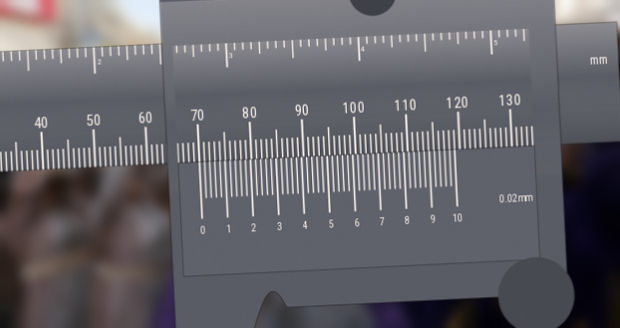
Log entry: 70.0 mm
